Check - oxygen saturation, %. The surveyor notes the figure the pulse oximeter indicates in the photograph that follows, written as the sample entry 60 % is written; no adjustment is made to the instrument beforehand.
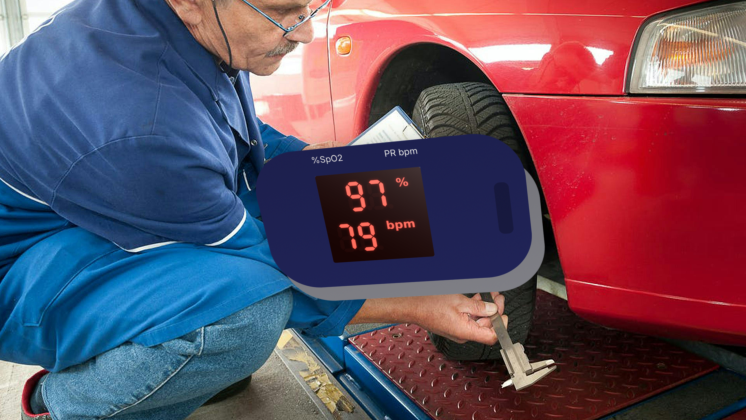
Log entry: 97 %
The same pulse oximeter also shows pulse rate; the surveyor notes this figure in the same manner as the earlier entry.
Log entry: 79 bpm
